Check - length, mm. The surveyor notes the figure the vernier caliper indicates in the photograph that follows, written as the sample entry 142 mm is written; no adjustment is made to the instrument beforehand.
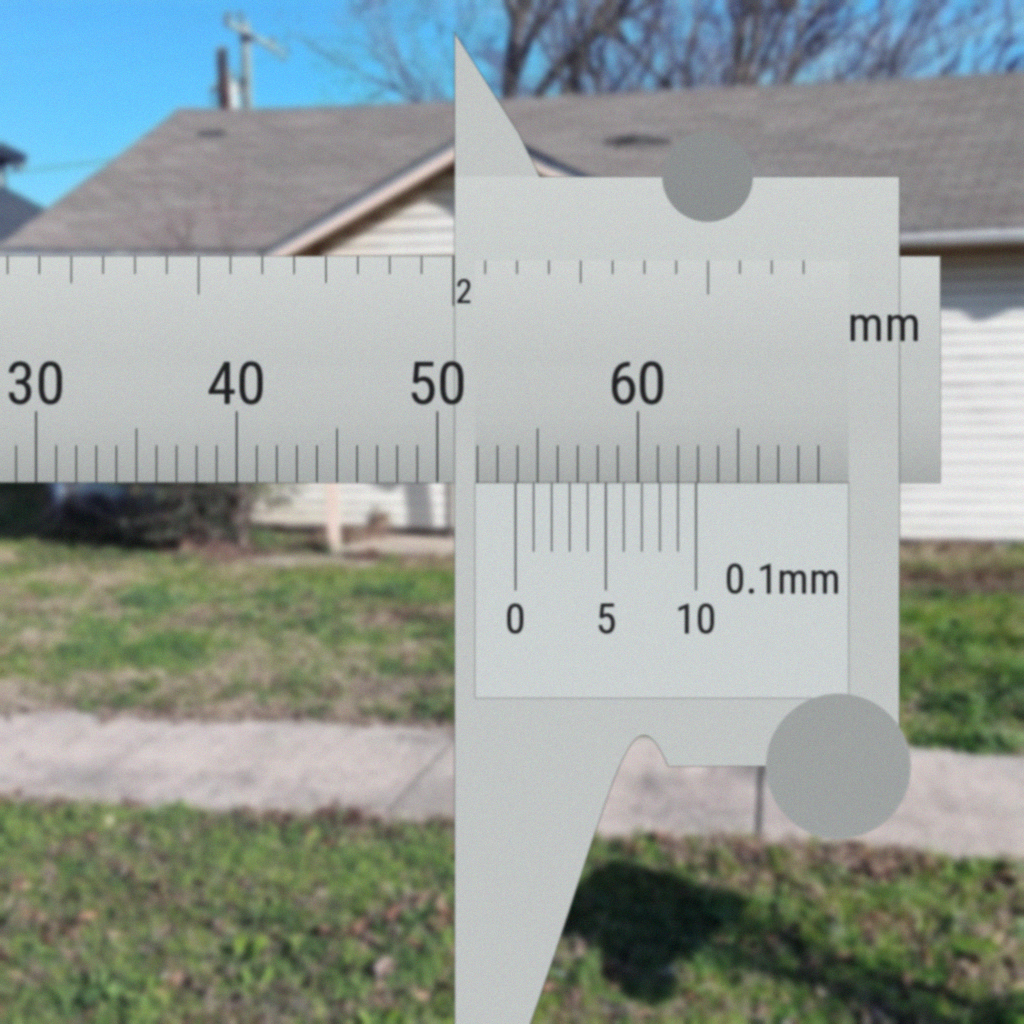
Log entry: 53.9 mm
